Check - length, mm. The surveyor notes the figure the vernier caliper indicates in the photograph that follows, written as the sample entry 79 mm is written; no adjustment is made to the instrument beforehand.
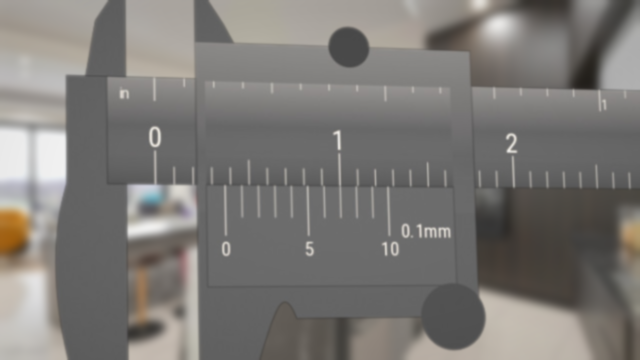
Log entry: 3.7 mm
